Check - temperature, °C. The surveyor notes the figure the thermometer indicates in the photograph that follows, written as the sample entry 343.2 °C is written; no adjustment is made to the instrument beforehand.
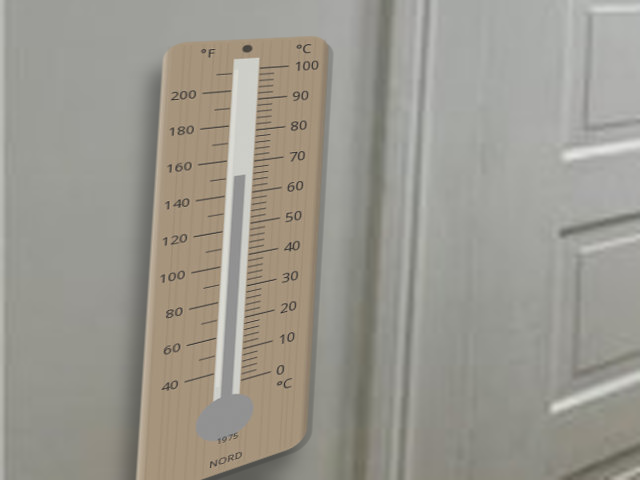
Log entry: 66 °C
